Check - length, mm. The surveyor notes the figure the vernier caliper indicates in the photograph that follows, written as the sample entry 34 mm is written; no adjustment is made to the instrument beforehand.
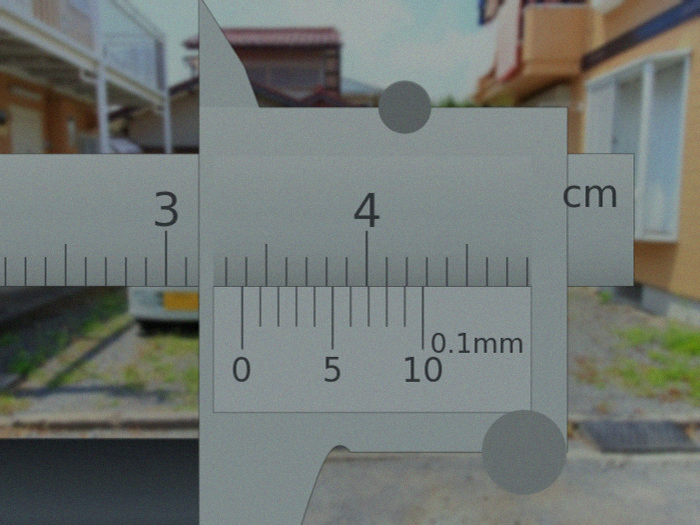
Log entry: 33.8 mm
